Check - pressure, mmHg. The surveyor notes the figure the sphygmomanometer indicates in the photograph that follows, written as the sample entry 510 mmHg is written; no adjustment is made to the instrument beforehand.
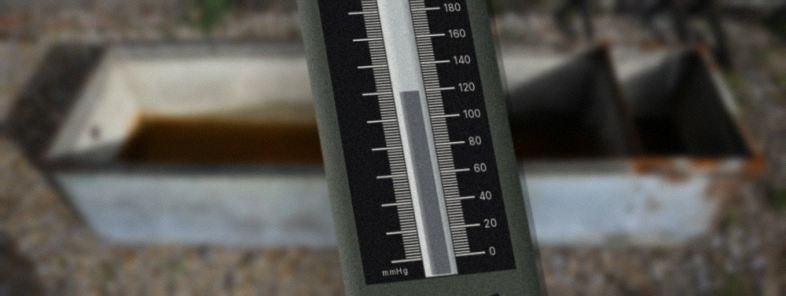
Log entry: 120 mmHg
